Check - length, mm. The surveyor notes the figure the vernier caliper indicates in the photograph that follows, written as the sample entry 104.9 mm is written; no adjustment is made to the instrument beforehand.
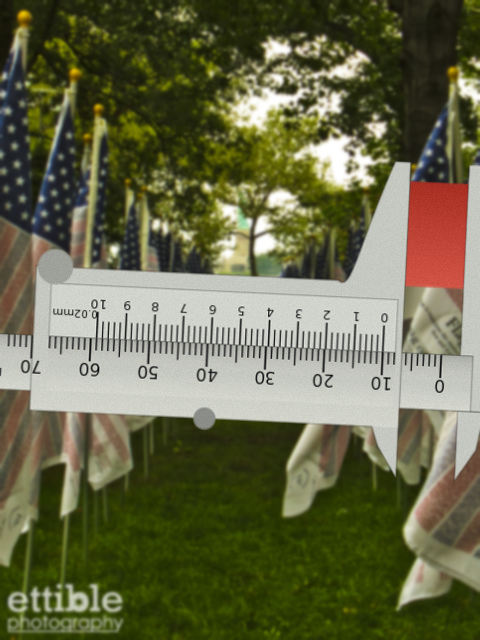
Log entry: 10.0 mm
